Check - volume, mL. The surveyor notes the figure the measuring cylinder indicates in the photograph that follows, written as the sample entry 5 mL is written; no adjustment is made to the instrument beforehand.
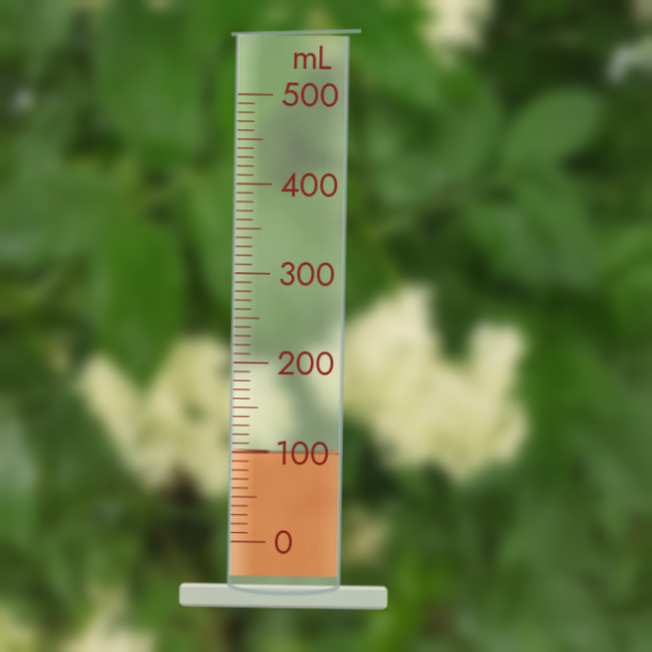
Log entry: 100 mL
